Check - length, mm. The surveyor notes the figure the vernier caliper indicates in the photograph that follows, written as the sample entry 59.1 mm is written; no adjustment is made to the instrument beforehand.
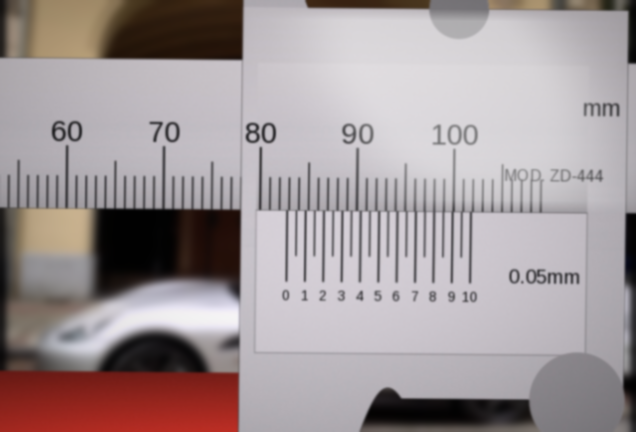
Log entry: 82.8 mm
